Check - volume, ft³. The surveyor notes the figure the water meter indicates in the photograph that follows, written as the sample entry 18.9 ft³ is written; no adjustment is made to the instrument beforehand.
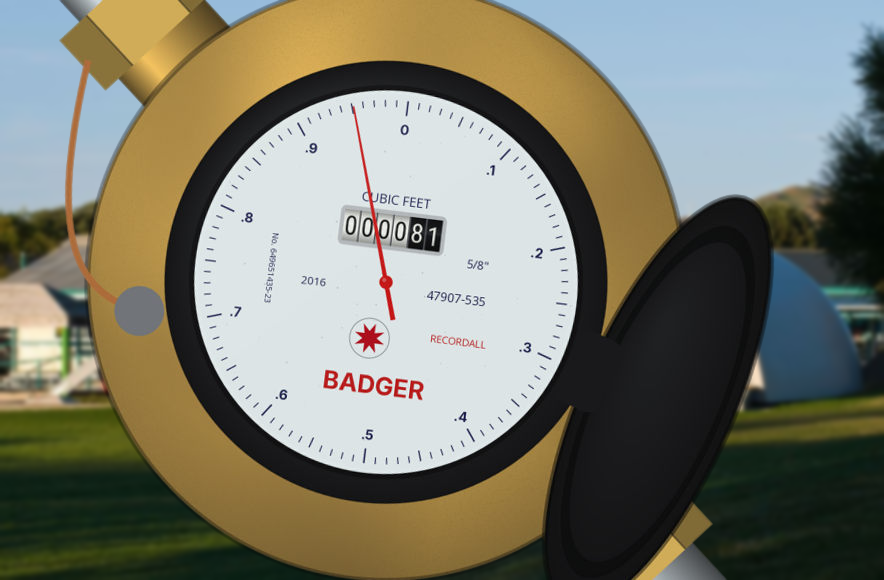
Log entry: 80.95 ft³
